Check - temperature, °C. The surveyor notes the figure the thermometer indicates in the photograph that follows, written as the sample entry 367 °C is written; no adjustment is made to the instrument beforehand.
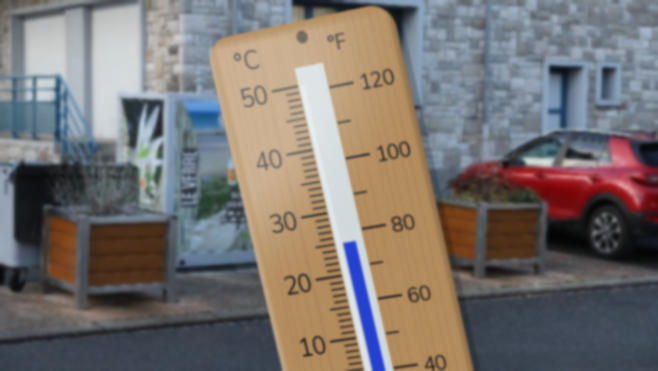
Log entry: 25 °C
